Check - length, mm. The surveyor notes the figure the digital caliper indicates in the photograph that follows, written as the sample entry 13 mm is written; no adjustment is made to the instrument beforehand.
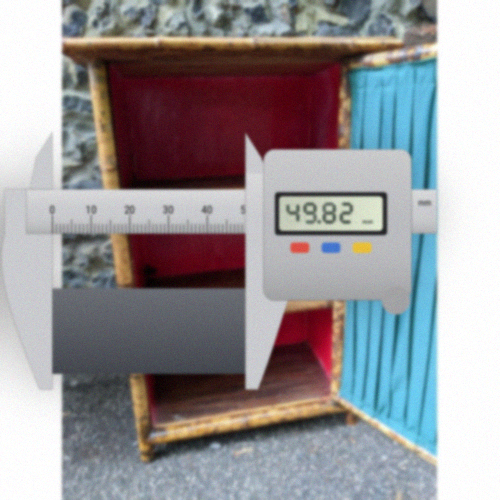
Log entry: 49.82 mm
